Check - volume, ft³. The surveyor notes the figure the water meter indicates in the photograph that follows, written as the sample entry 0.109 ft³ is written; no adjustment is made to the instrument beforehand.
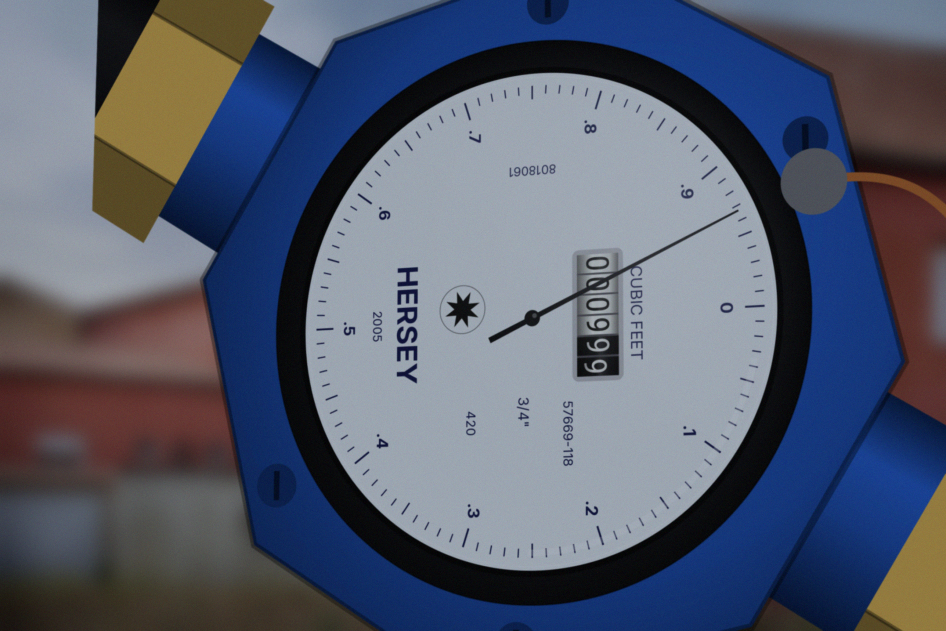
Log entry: 998.93 ft³
